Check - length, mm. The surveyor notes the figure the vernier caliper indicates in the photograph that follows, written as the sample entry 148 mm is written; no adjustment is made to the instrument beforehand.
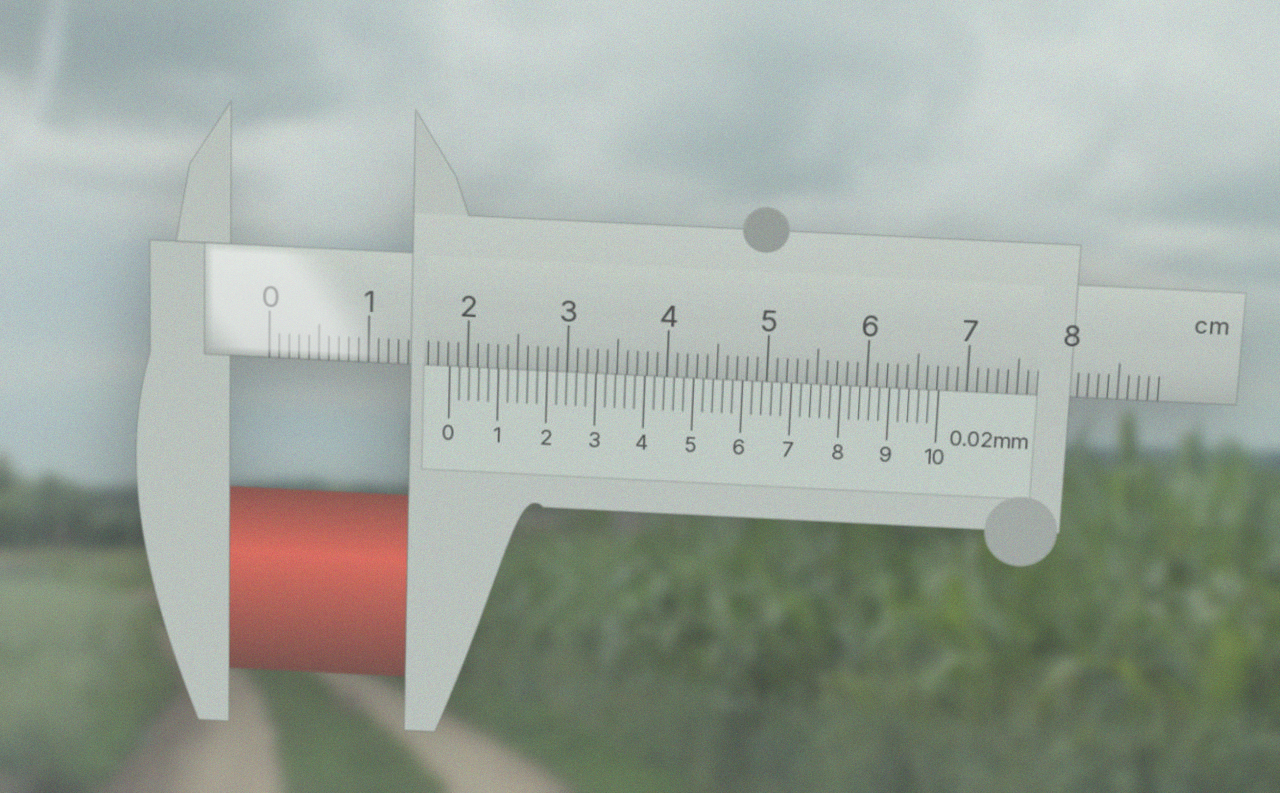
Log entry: 18.2 mm
